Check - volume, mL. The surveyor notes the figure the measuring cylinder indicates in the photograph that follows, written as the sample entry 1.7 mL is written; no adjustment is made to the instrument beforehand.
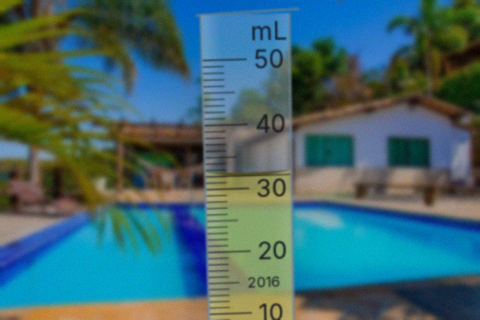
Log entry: 32 mL
